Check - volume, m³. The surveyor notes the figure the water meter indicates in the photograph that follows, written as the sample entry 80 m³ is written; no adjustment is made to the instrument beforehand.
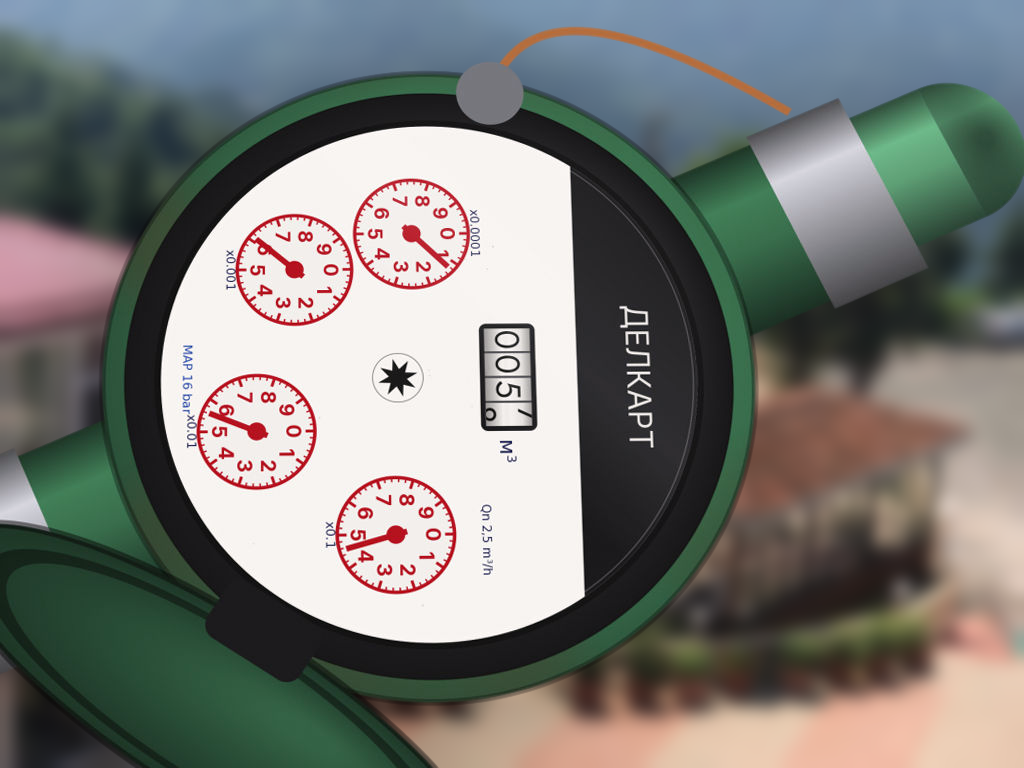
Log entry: 57.4561 m³
